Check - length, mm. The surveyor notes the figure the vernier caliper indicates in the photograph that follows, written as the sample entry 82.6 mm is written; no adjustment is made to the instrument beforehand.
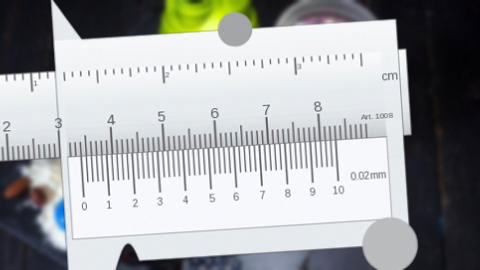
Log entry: 34.0 mm
